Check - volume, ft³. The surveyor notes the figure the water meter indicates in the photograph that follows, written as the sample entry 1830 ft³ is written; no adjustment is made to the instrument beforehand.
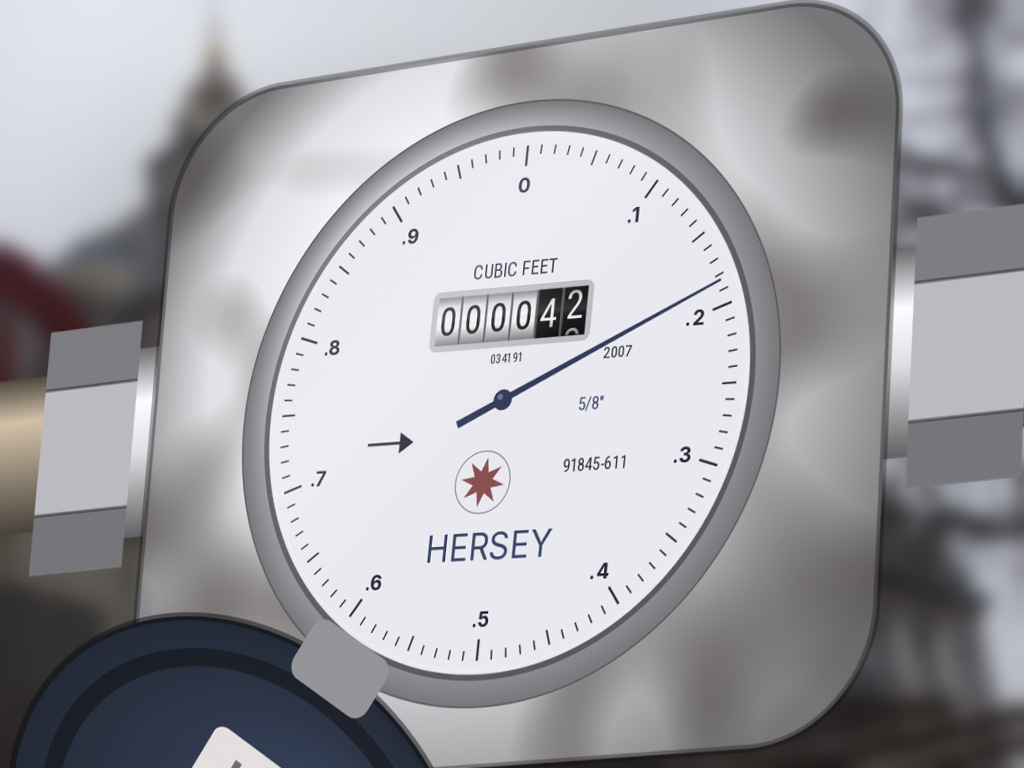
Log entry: 42.18 ft³
